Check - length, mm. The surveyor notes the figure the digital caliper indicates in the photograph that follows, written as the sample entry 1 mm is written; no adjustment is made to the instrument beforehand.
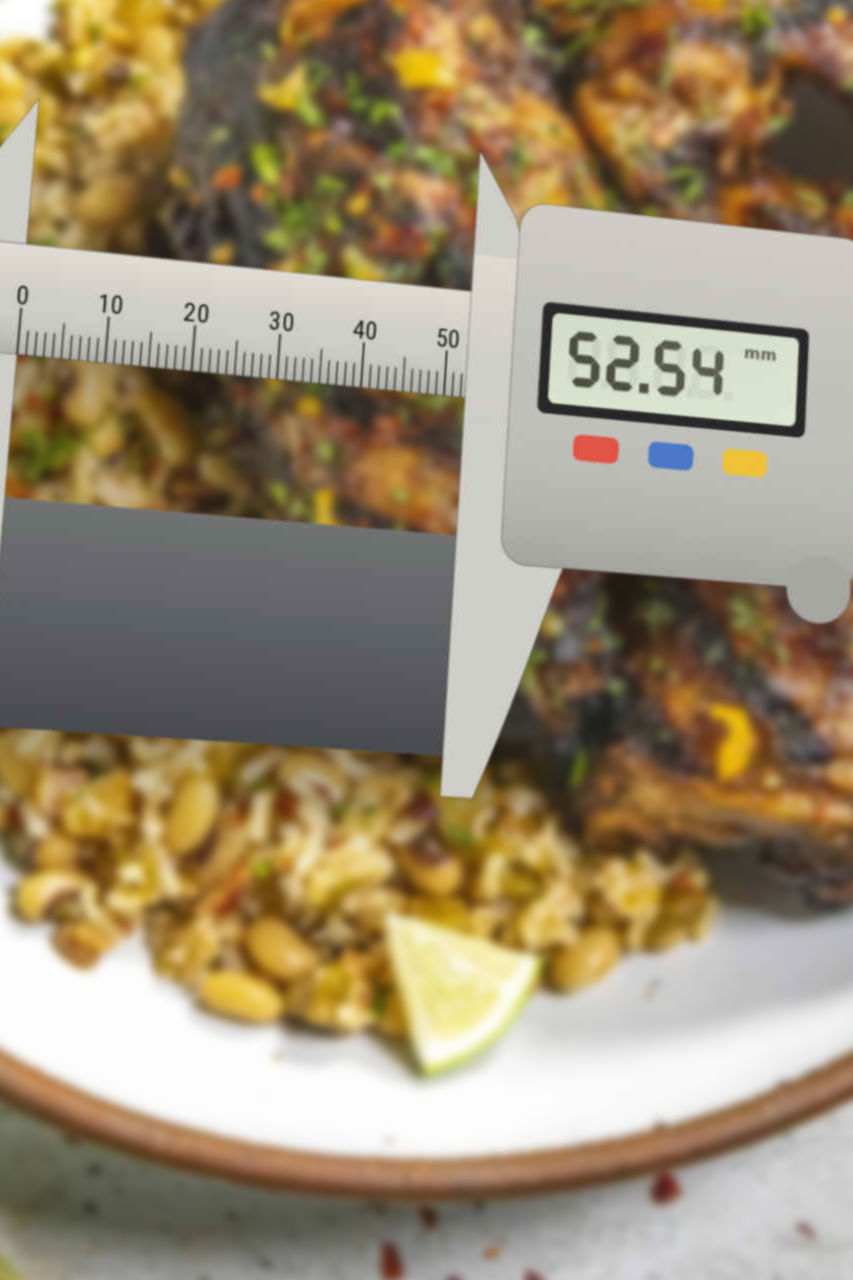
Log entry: 52.54 mm
